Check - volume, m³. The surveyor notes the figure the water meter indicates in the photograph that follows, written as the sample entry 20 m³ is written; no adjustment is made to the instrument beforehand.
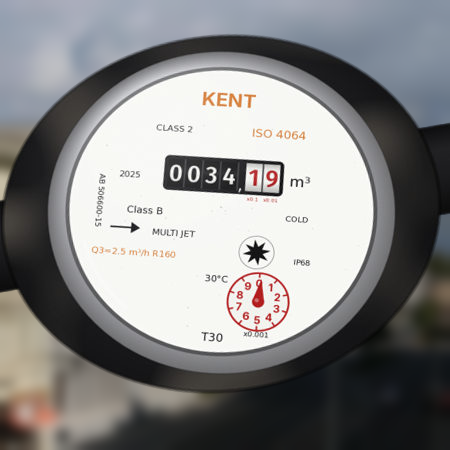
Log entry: 34.190 m³
